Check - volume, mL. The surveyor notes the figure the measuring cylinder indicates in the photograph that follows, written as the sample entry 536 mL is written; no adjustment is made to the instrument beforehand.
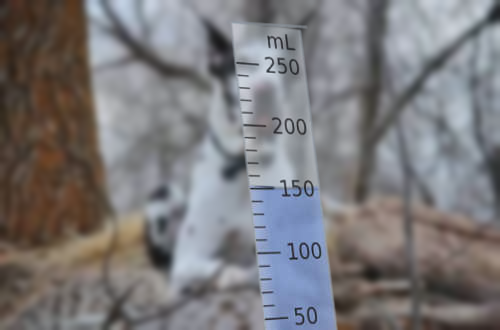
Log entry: 150 mL
